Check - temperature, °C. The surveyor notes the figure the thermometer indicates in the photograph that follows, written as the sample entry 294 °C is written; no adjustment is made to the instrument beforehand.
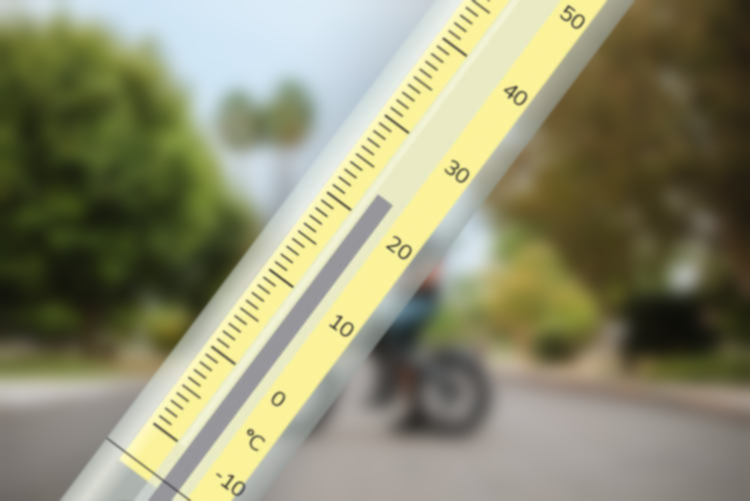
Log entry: 23 °C
